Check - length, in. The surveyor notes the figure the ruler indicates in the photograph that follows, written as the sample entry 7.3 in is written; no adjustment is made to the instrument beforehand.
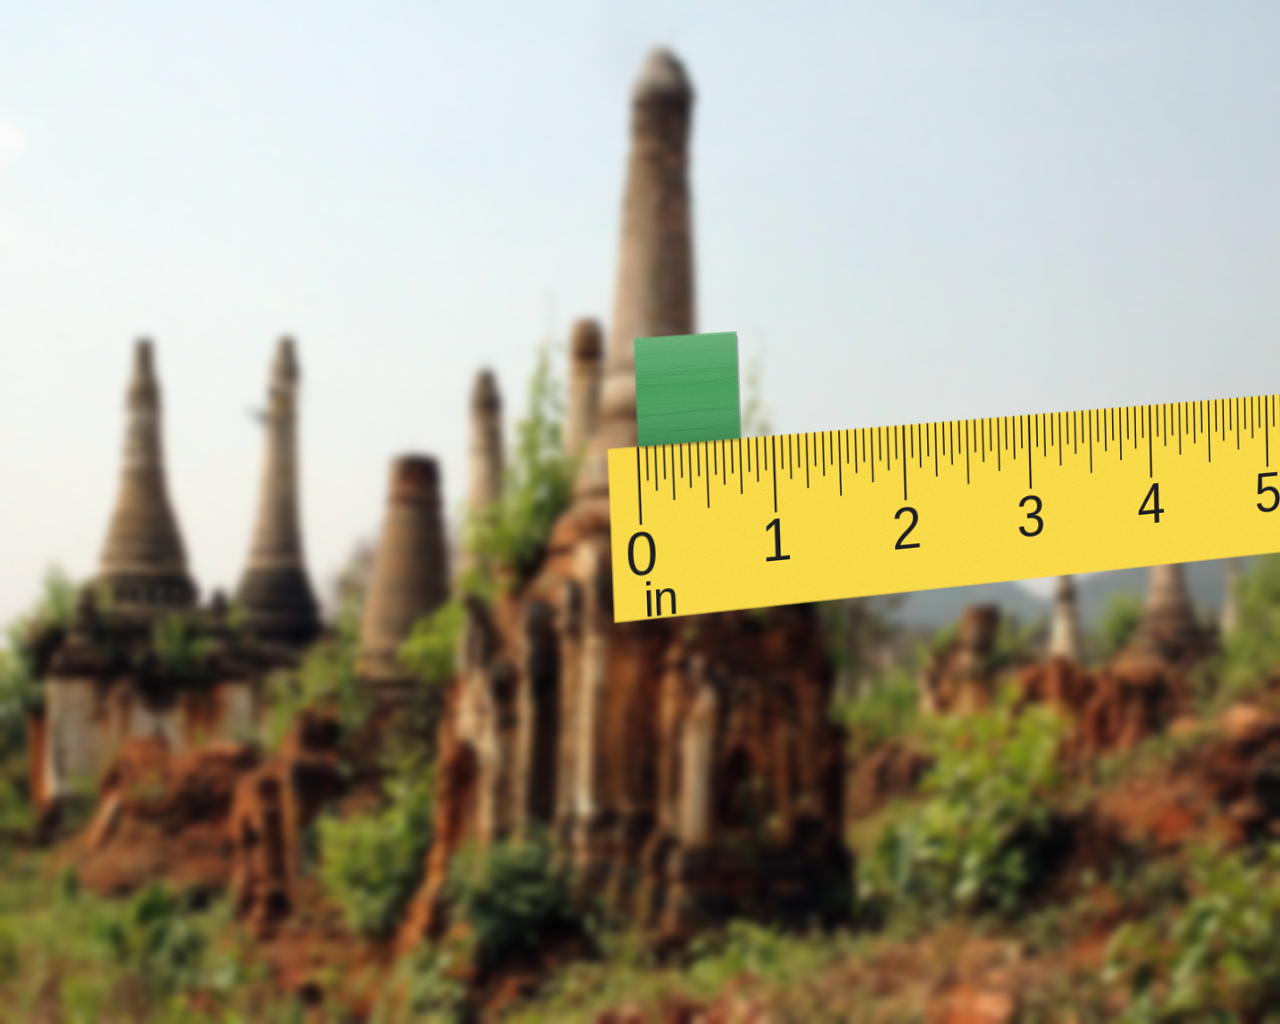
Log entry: 0.75 in
